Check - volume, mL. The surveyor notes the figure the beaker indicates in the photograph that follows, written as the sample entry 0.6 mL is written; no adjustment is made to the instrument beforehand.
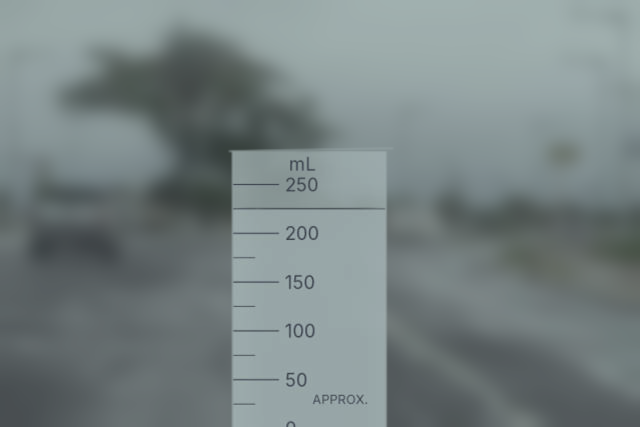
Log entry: 225 mL
